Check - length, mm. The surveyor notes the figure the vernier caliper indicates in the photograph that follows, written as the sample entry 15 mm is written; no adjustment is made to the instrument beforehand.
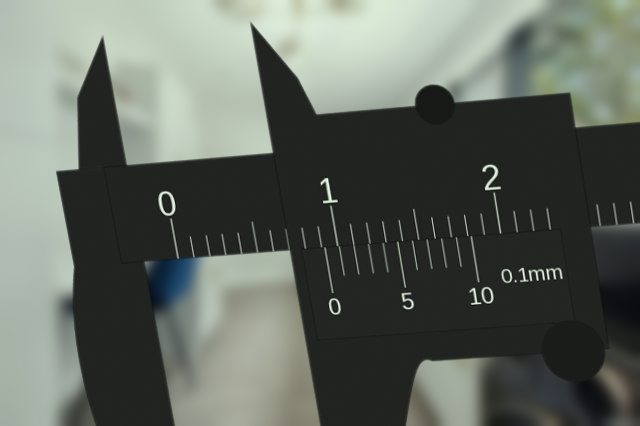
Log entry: 9.2 mm
